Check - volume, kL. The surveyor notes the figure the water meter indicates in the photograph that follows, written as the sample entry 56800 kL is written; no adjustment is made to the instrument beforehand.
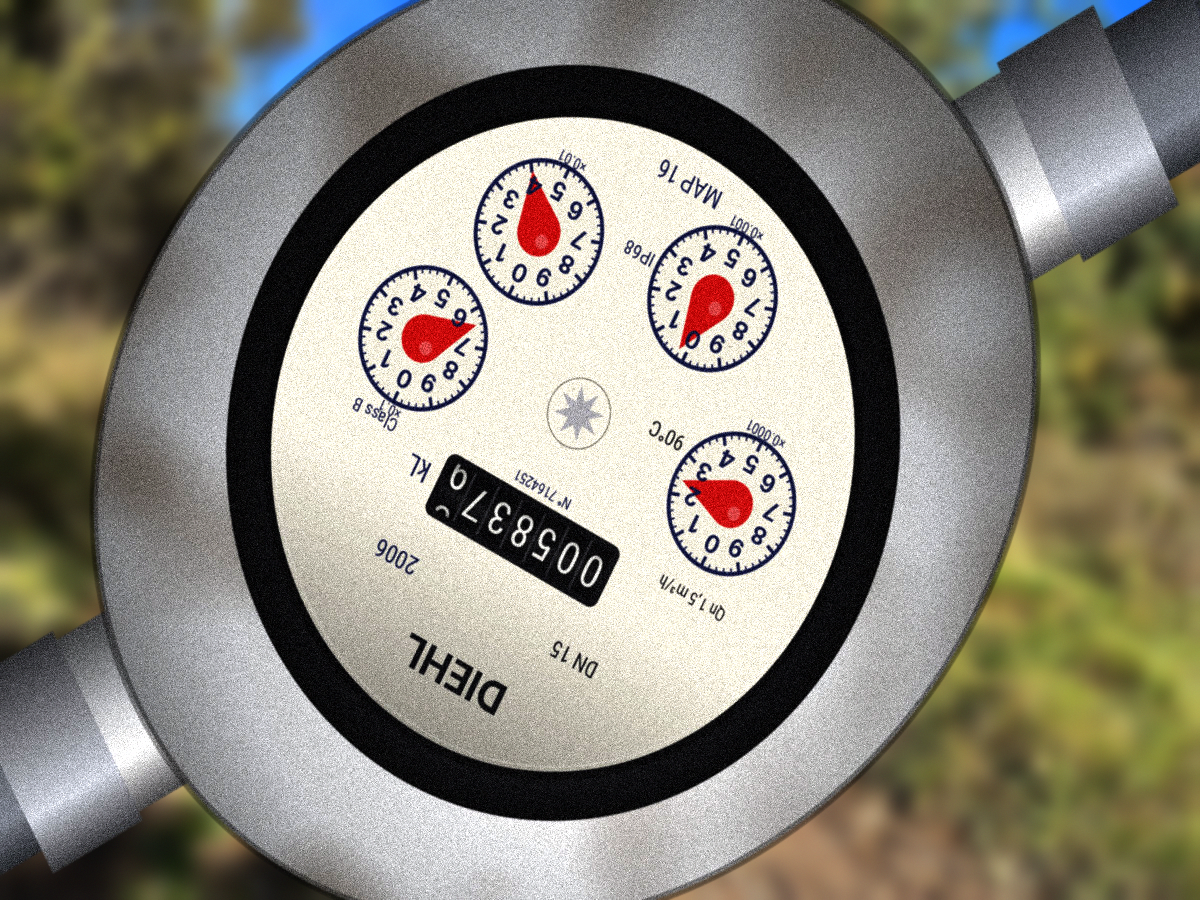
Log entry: 58378.6402 kL
